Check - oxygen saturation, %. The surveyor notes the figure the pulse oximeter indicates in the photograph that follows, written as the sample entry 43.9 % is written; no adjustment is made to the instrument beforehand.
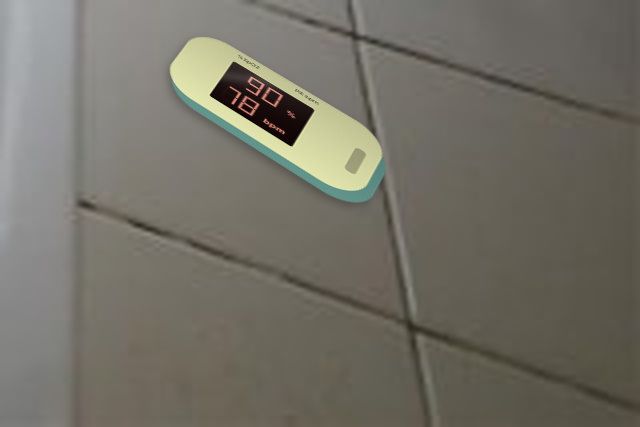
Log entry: 90 %
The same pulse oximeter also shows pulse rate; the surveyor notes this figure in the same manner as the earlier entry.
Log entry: 78 bpm
